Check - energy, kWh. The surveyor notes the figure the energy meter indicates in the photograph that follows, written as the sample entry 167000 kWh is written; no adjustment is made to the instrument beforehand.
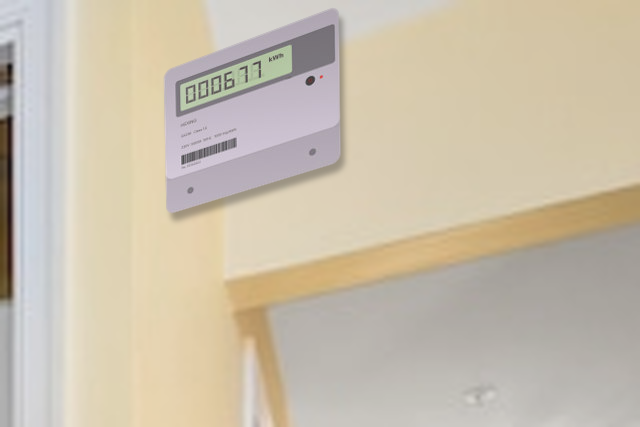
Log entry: 677 kWh
